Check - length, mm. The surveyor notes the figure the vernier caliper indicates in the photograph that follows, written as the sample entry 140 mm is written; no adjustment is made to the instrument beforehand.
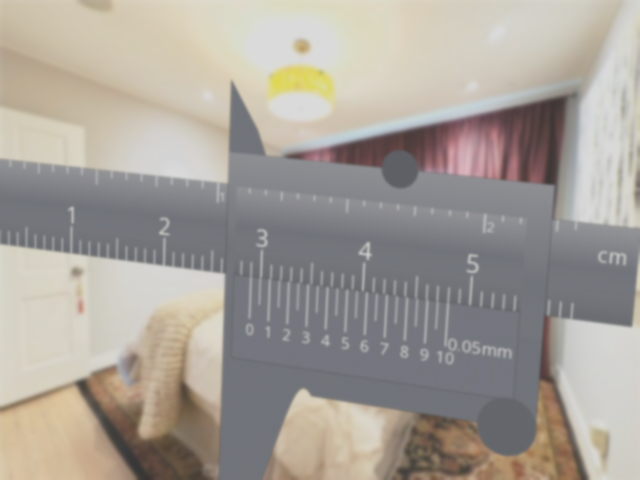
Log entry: 29.0 mm
